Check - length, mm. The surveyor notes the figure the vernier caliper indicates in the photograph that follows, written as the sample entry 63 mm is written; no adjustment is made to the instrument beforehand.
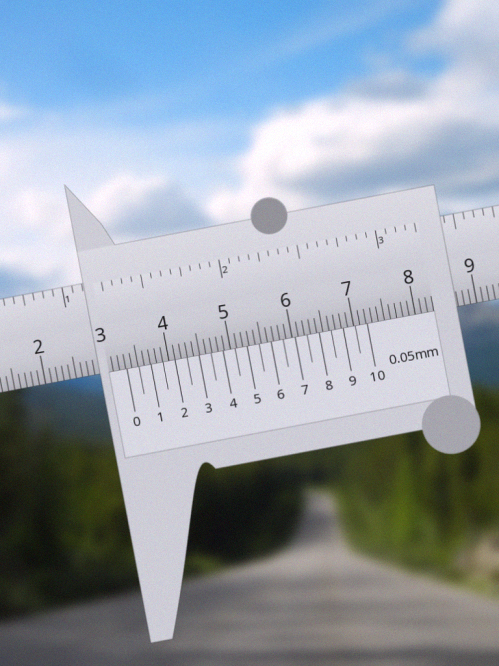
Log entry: 33.2 mm
